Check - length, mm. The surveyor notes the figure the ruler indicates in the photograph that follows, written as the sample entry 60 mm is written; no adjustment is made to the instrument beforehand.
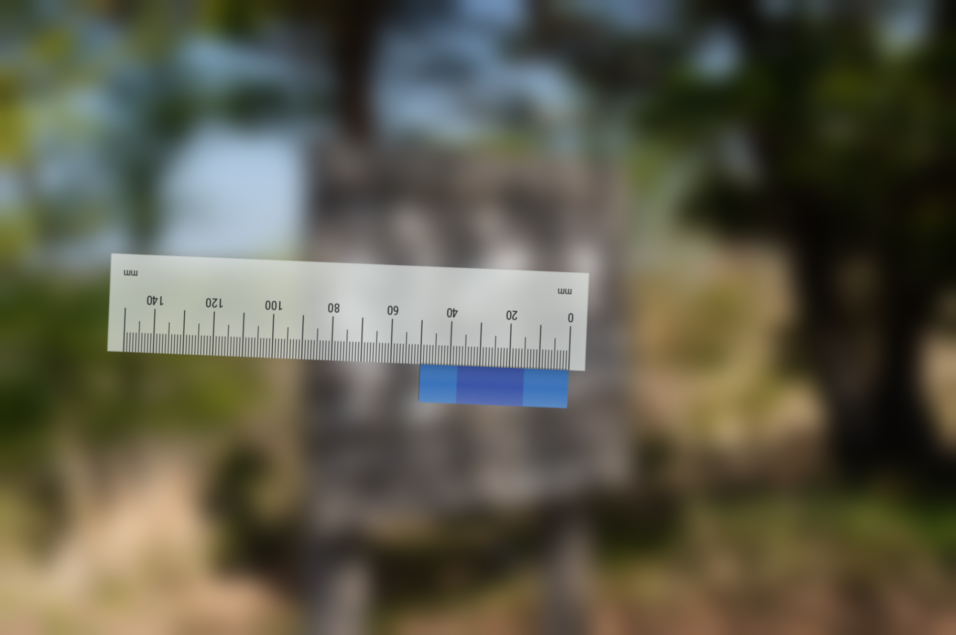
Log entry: 50 mm
